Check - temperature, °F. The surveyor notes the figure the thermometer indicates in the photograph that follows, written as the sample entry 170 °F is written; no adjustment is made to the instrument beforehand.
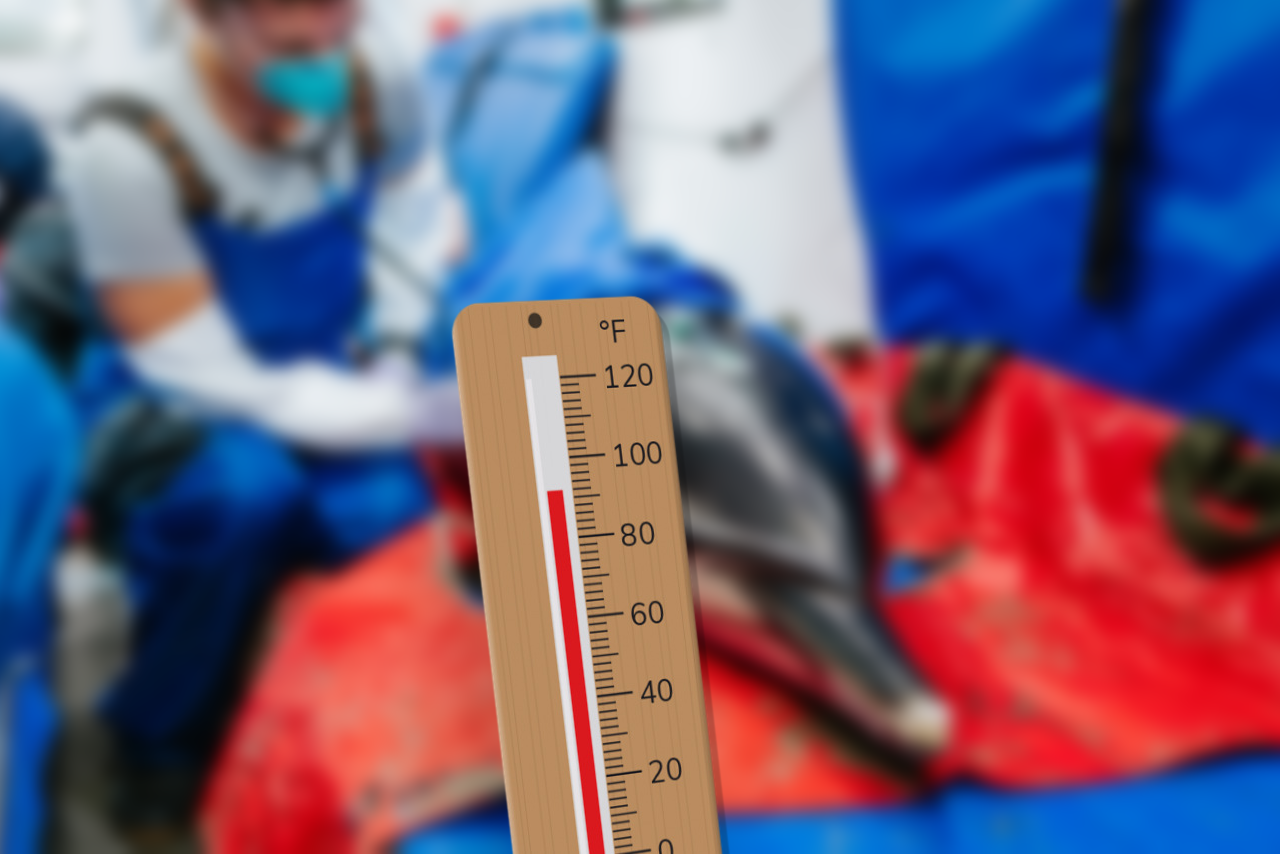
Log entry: 92 °F
